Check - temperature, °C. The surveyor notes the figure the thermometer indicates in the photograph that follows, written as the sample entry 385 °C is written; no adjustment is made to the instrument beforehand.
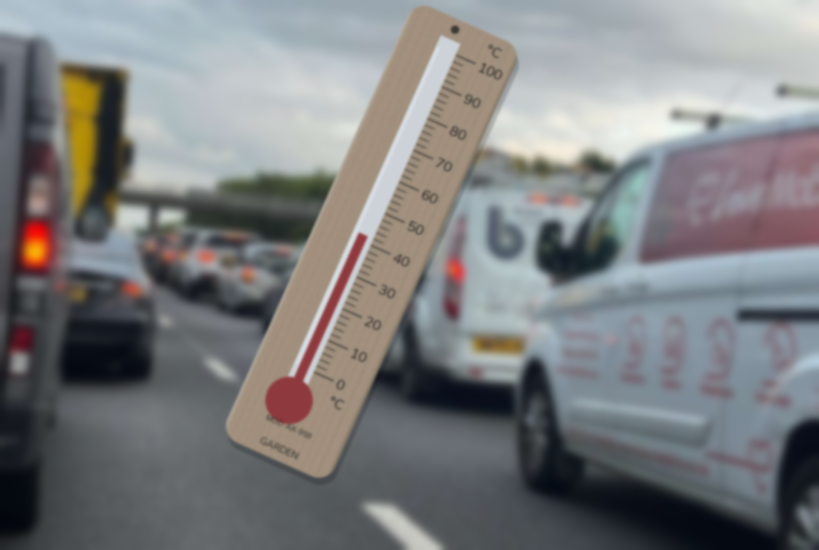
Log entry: 42 °C
